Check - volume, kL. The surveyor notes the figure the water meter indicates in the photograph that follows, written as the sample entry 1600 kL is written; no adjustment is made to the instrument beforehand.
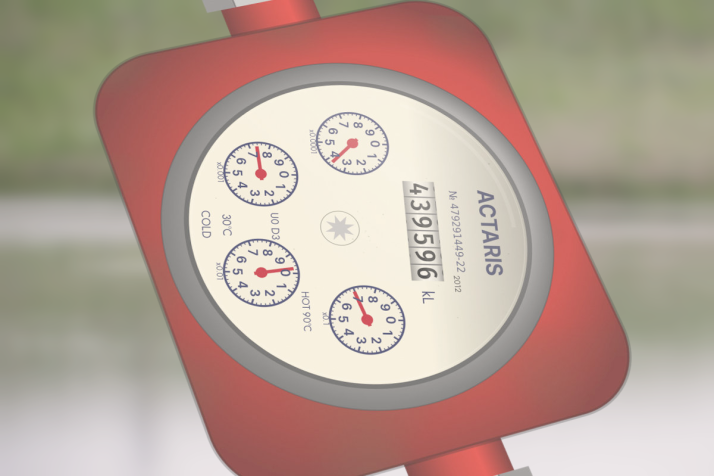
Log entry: 439596.6973 kL
